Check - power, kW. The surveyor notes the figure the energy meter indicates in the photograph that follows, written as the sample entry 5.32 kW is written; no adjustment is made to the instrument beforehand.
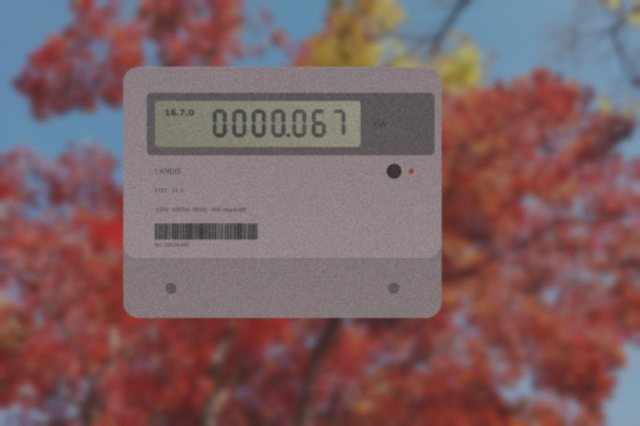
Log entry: 0.067 kW
